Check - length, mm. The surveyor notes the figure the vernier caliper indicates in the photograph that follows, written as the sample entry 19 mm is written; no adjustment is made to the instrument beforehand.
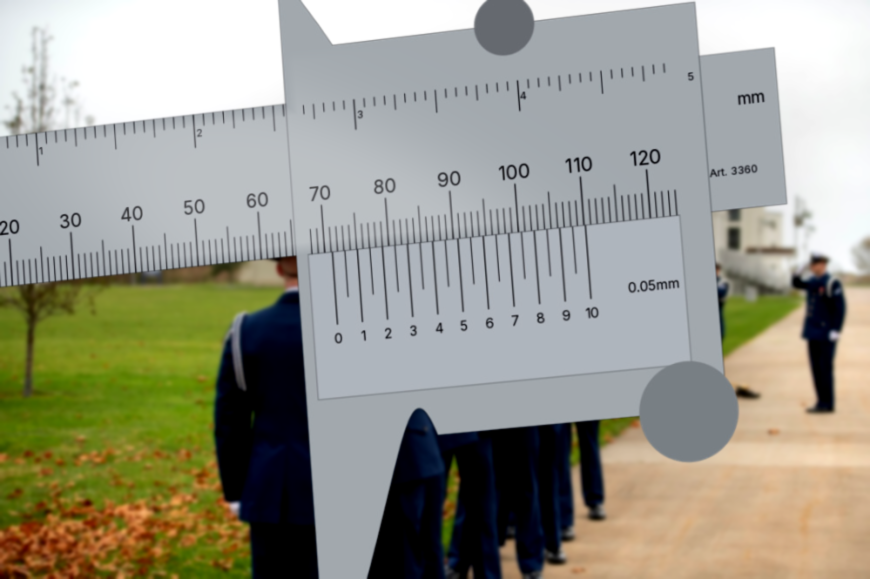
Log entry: 71.2 mm
